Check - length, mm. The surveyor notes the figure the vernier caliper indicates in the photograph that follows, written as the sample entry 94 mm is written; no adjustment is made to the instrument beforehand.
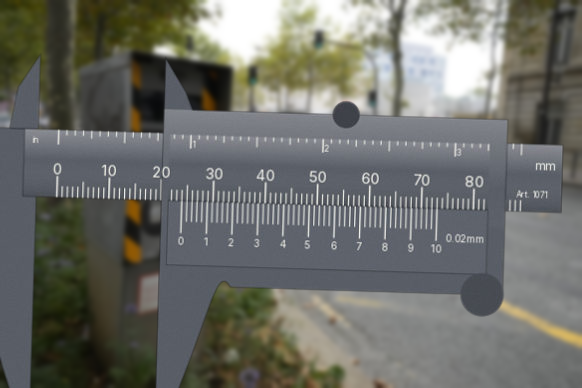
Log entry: 24.0 mm
